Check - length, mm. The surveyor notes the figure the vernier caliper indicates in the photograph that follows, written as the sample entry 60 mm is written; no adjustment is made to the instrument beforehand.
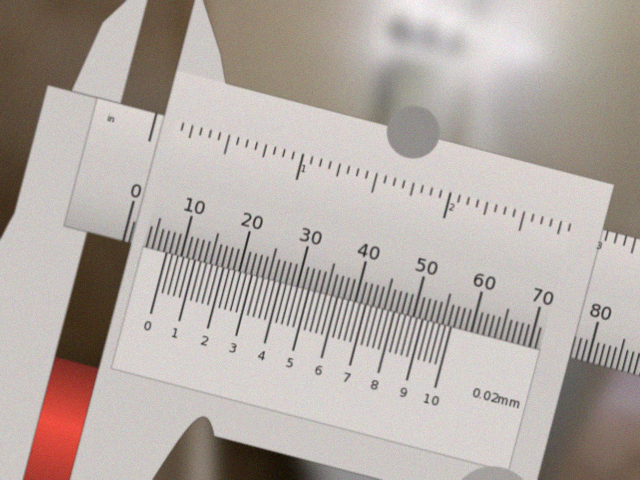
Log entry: 7.5 mm
